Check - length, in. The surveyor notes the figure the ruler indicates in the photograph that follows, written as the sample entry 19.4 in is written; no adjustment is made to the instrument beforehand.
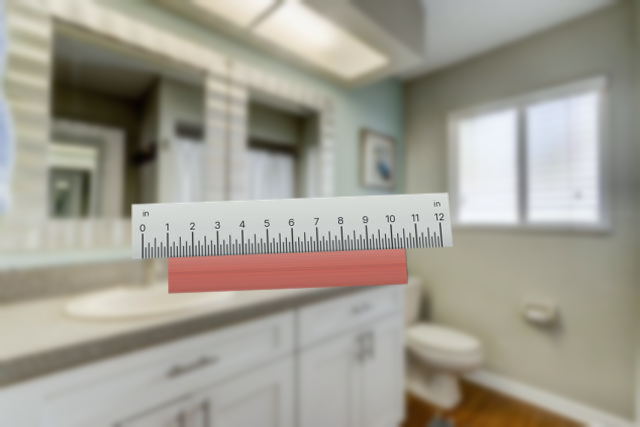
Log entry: 9.5 in
